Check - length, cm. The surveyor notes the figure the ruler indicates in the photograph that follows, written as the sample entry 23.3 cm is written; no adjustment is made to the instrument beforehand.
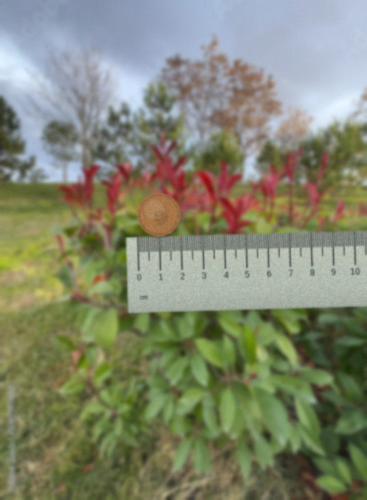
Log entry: 2 cm
